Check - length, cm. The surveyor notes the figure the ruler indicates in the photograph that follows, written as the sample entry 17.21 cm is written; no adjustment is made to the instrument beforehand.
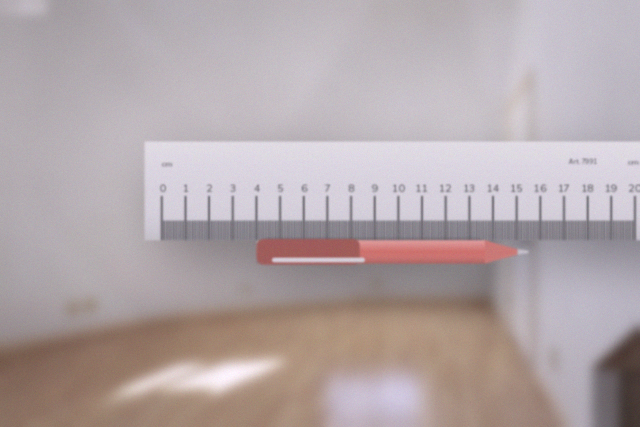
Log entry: 11.5 cm
